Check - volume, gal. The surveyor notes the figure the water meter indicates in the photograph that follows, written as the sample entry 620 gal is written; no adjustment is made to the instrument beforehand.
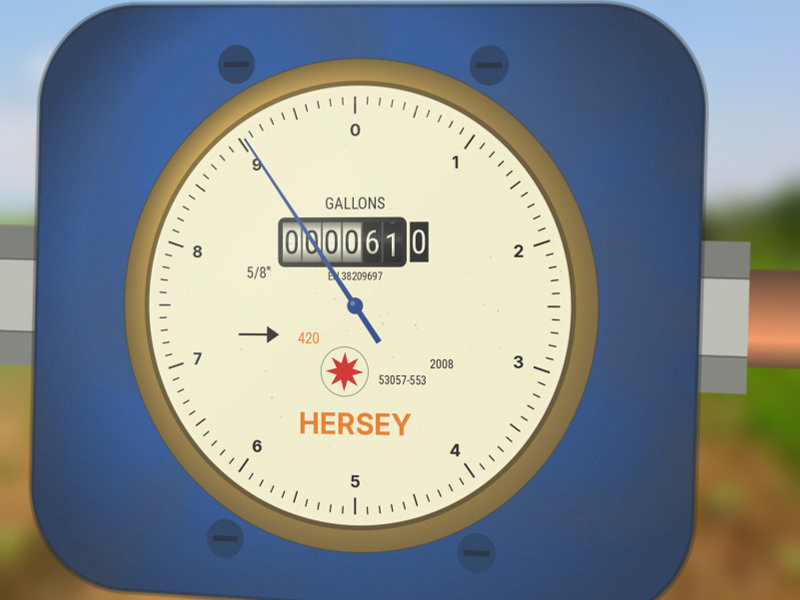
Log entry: 609.0 gal
